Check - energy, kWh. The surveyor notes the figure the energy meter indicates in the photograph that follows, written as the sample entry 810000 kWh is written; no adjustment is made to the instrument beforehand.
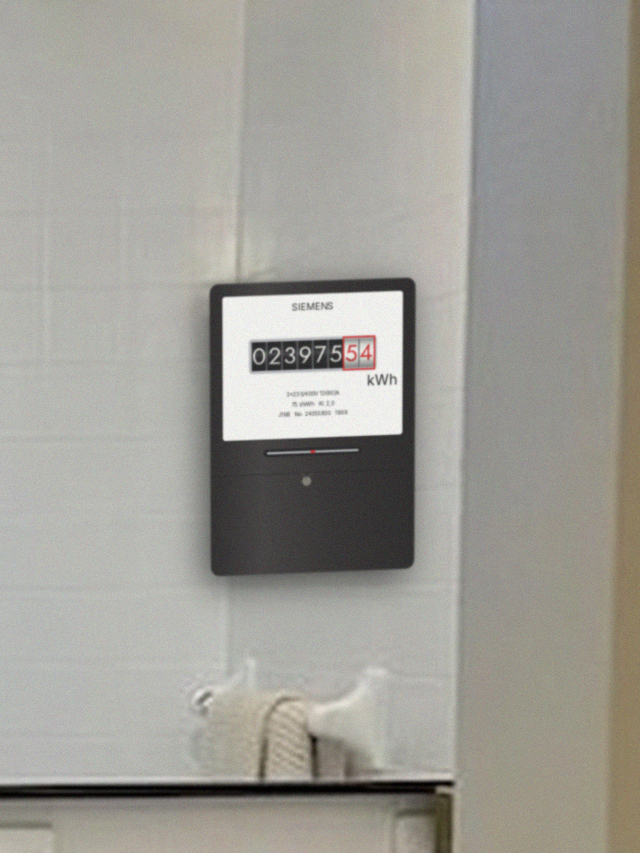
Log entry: 23975.54 kWh
